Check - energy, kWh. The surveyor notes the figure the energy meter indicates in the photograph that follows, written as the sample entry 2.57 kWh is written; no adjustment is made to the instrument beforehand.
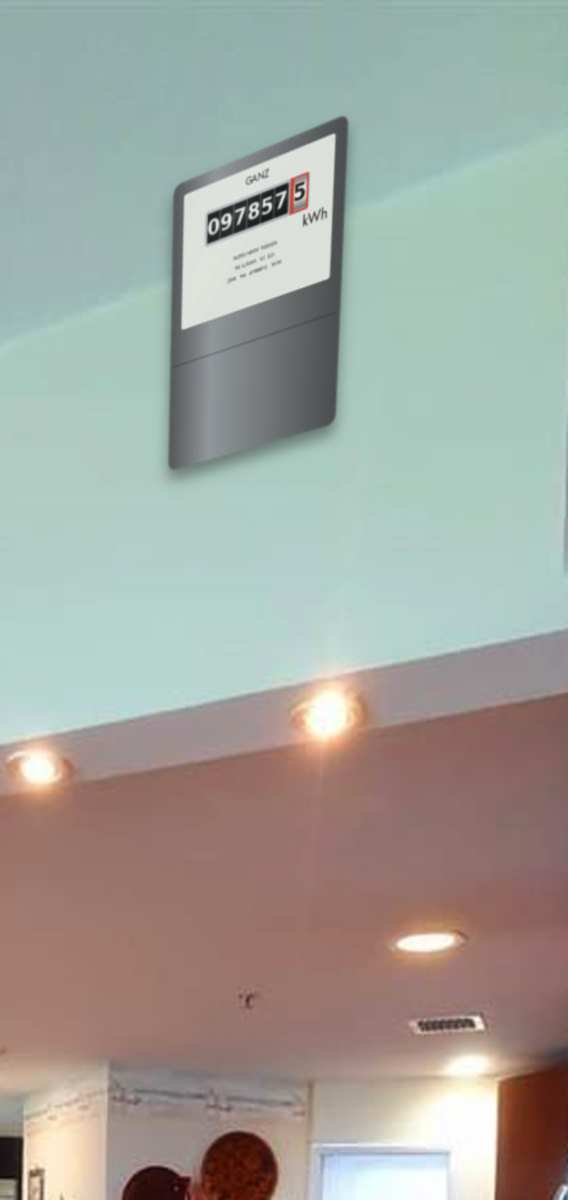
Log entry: 97857.5 kWh
